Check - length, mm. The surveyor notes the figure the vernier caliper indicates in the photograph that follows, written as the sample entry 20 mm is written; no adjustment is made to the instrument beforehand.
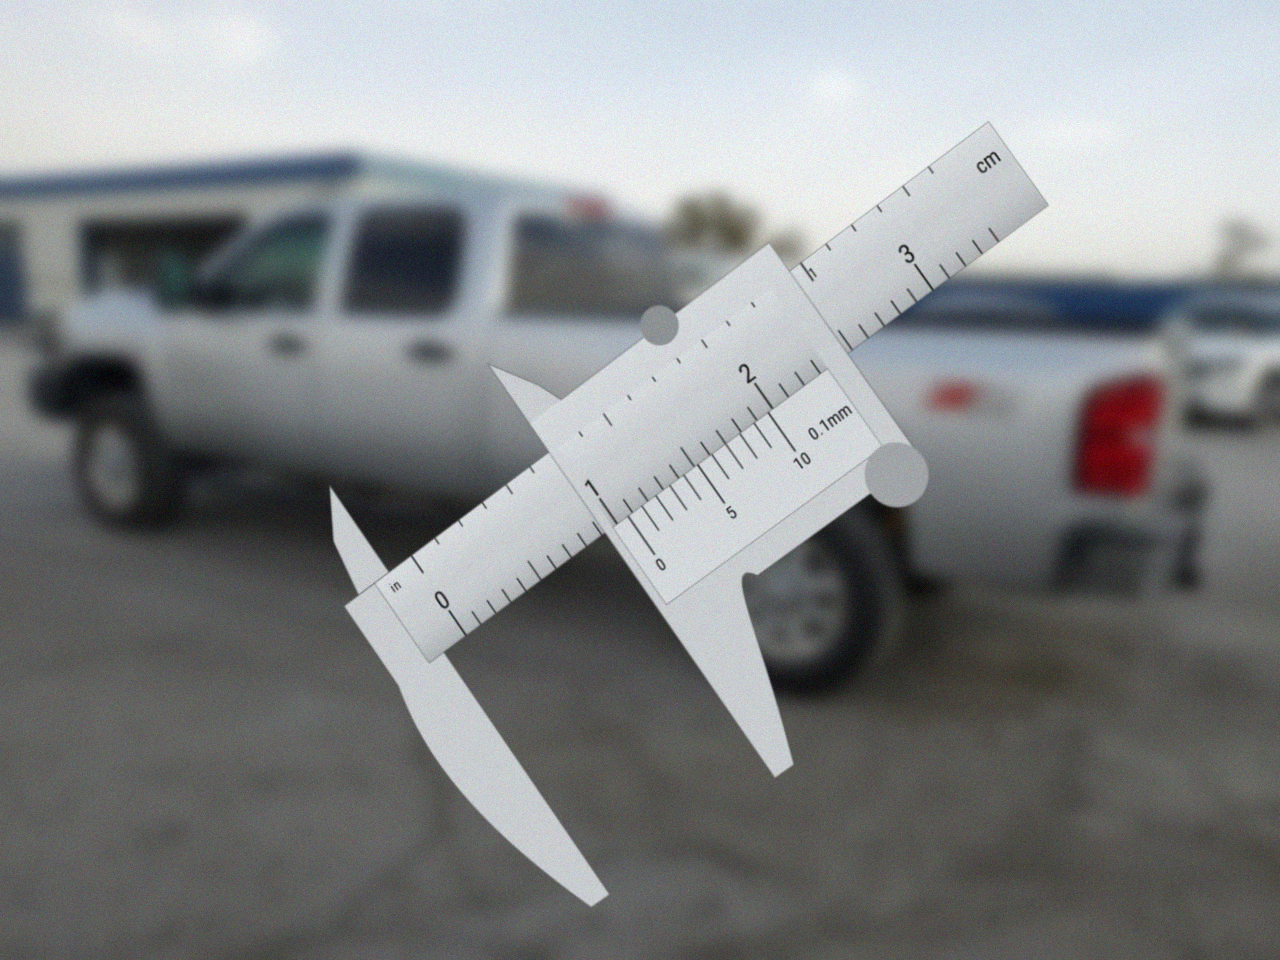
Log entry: 10.7 mm
